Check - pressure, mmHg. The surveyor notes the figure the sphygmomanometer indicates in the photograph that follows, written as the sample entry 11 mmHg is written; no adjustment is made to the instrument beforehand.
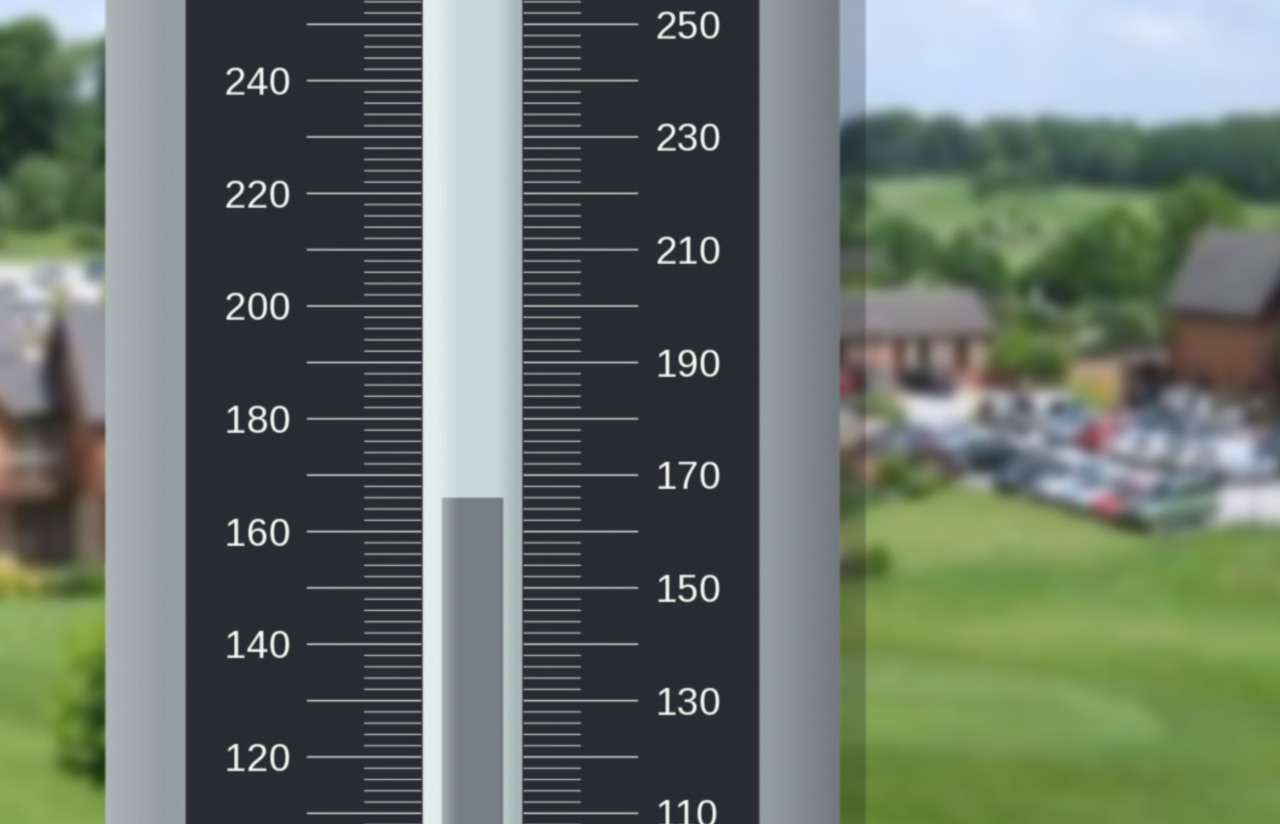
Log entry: 166 mmHg
